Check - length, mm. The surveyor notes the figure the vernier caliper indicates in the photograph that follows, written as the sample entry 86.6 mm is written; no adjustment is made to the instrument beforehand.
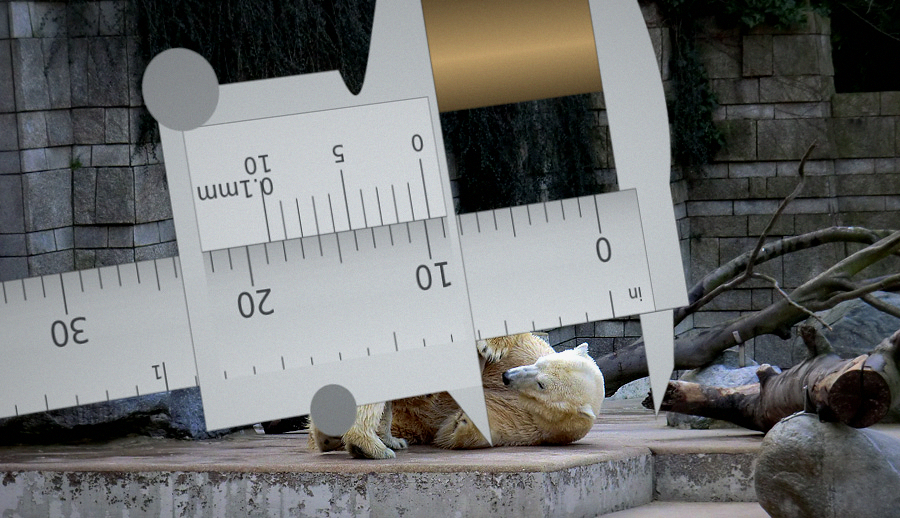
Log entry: 9.7 mm
